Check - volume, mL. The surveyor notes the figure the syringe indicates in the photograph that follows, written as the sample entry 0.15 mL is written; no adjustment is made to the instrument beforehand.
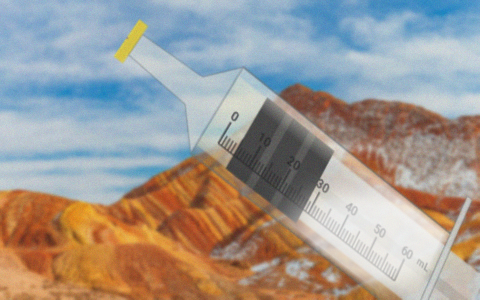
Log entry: 5 mL
